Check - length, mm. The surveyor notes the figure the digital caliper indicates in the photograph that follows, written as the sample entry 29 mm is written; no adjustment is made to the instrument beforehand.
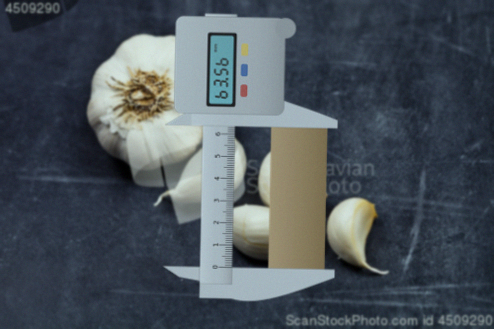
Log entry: 63.56 mm
